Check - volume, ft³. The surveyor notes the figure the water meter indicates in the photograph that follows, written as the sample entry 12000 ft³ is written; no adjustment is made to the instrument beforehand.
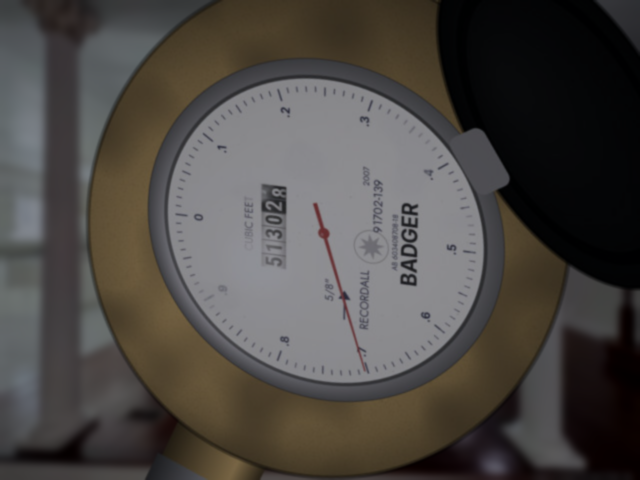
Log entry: 513027.70 ft³
